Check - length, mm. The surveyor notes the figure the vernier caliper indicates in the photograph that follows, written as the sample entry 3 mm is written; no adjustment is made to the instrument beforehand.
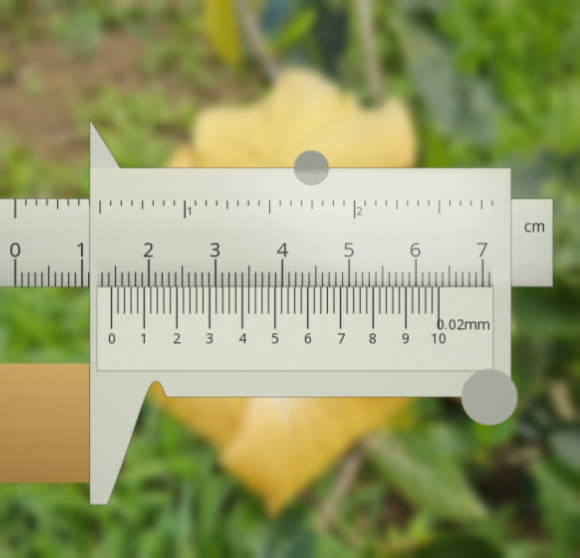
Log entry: 14.4 mm
